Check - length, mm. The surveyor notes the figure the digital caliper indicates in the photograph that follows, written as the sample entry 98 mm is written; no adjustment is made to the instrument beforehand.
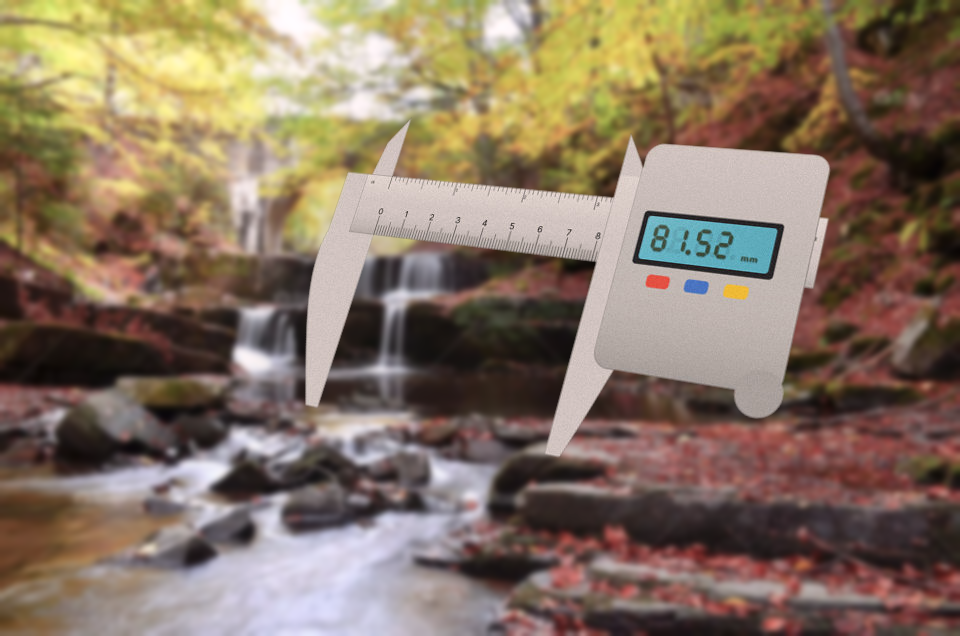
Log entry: 81.52 mm
